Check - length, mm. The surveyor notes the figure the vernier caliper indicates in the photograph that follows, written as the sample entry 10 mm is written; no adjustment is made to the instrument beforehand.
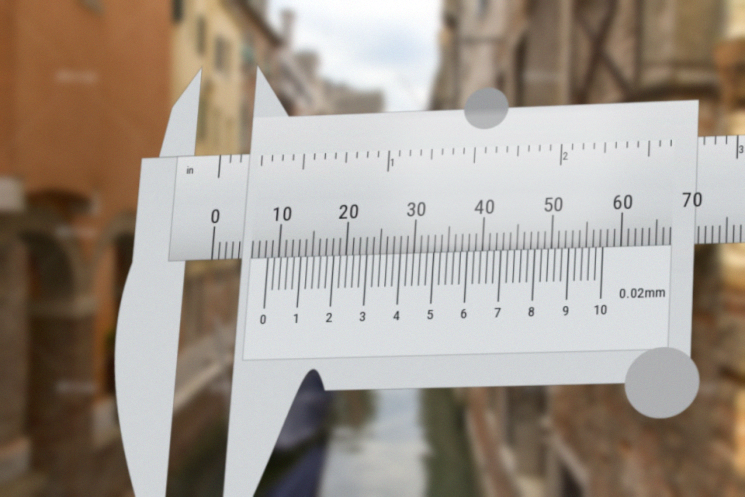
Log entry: 8.4 mm
